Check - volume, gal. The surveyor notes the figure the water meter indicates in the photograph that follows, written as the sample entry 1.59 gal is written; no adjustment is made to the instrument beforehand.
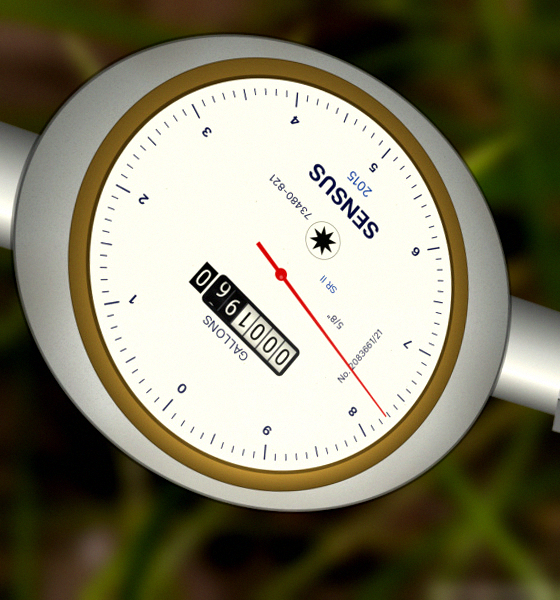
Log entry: 1957.7 gal
